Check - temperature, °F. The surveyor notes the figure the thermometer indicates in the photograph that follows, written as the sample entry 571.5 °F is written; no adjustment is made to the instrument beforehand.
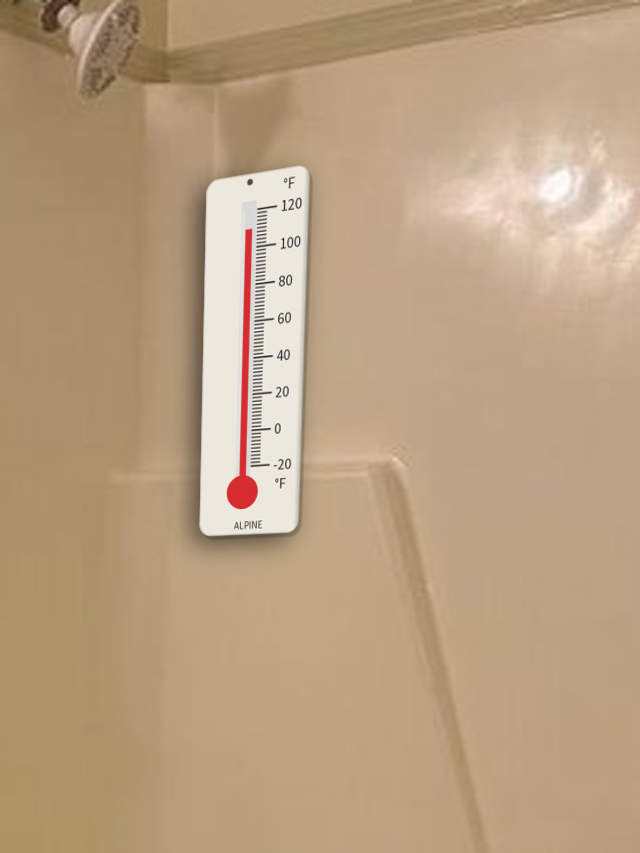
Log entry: 110 °F
